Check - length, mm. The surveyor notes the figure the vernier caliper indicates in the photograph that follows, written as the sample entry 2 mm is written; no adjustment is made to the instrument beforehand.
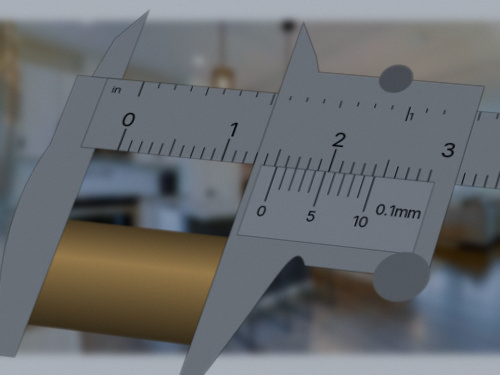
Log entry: 15.2 mm
